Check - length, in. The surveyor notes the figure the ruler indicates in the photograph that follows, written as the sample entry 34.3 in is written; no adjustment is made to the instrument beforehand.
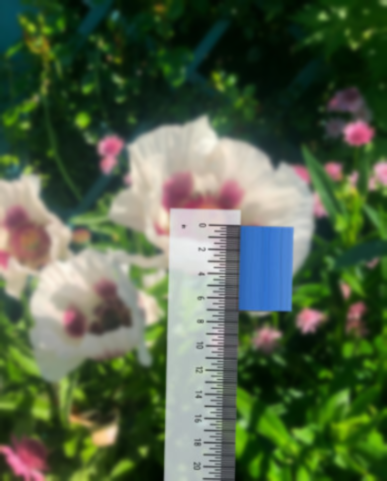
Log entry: 7 in
